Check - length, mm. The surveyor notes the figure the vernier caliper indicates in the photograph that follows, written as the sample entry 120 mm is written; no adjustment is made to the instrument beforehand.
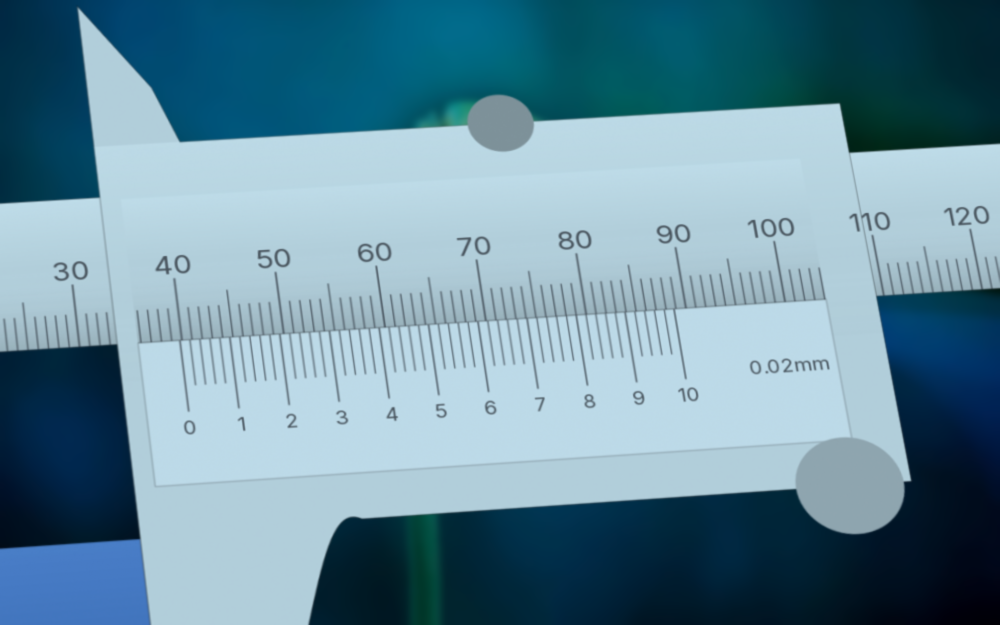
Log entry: 39.8 mm
